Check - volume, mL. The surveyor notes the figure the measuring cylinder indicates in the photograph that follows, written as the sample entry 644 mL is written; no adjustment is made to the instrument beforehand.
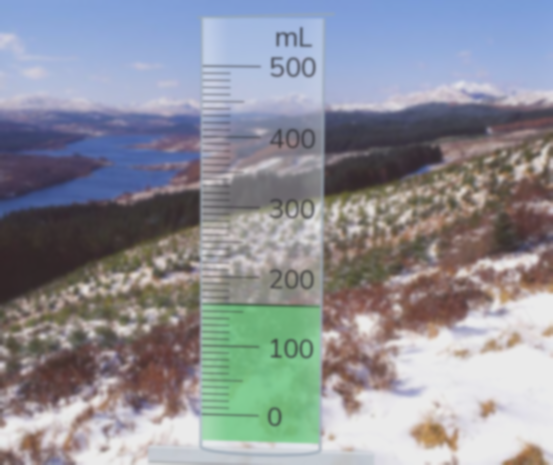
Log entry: 160 mL
